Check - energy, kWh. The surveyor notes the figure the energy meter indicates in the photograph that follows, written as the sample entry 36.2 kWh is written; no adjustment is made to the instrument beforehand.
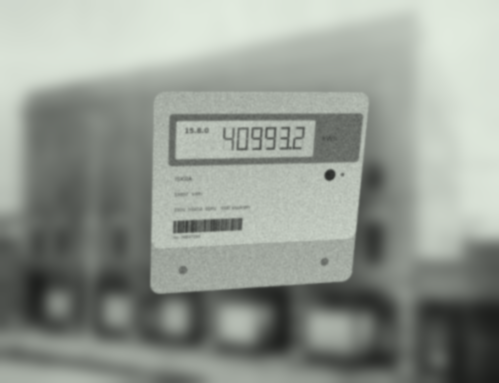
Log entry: 40993.2 kWh
